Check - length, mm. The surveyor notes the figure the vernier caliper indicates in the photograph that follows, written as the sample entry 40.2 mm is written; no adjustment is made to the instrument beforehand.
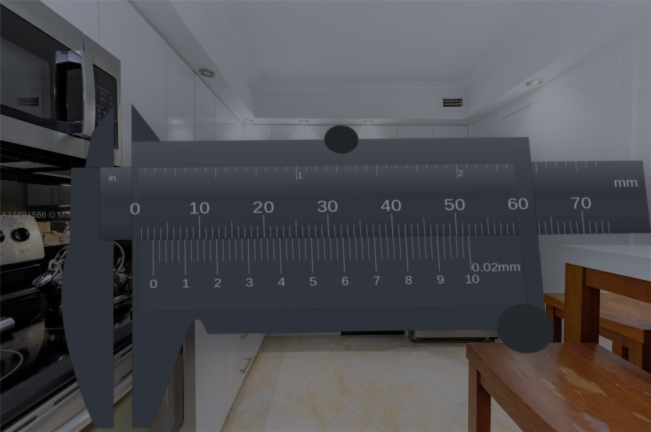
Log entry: 2.8 mm
